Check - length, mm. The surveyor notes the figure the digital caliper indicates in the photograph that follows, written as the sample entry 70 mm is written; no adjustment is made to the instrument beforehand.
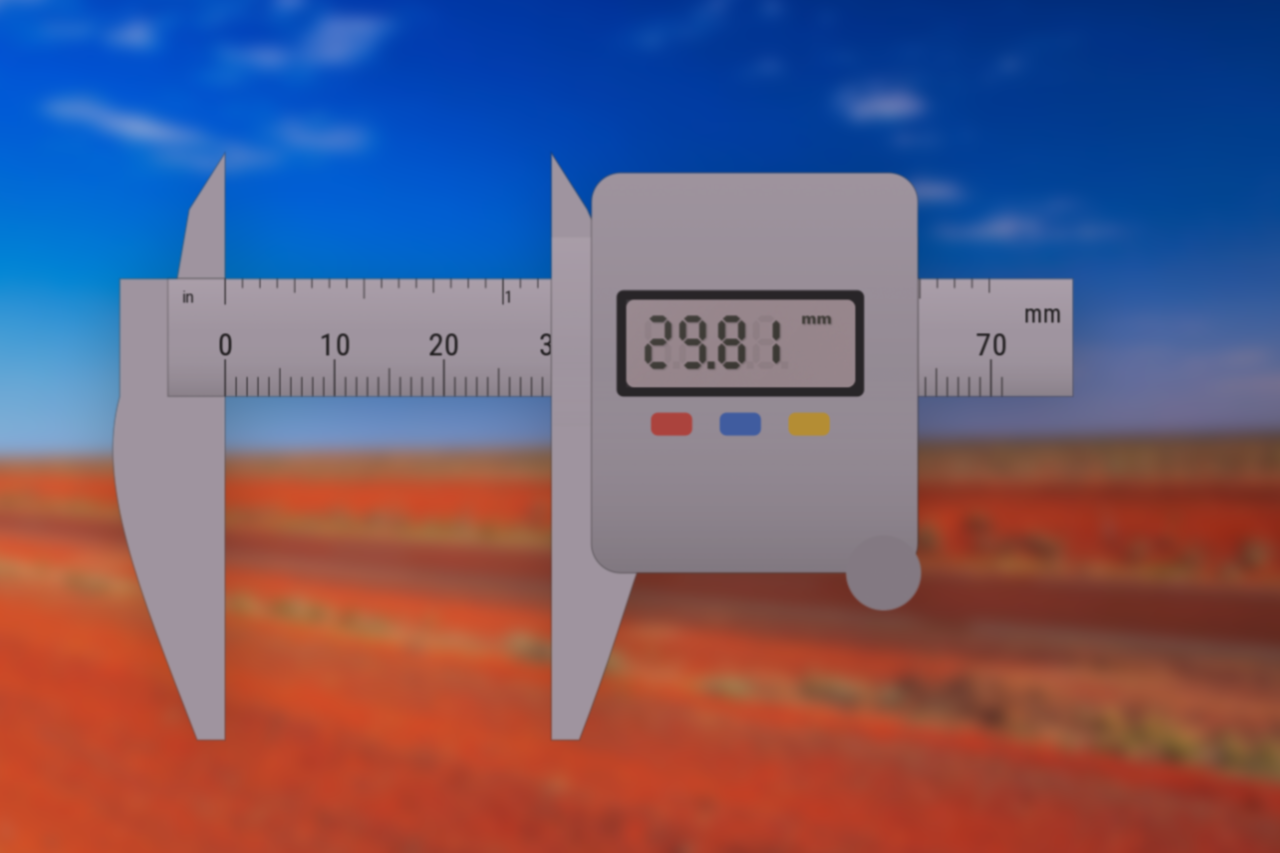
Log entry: 29.81 mm
